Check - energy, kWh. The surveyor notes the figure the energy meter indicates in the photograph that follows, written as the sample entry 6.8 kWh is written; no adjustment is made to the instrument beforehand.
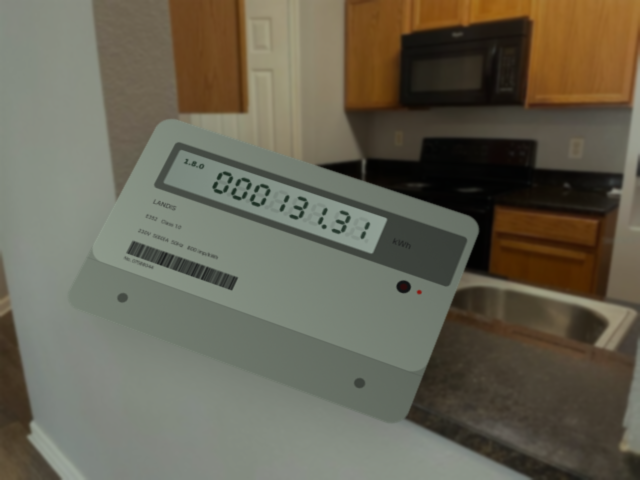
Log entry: 131.31 kWh
